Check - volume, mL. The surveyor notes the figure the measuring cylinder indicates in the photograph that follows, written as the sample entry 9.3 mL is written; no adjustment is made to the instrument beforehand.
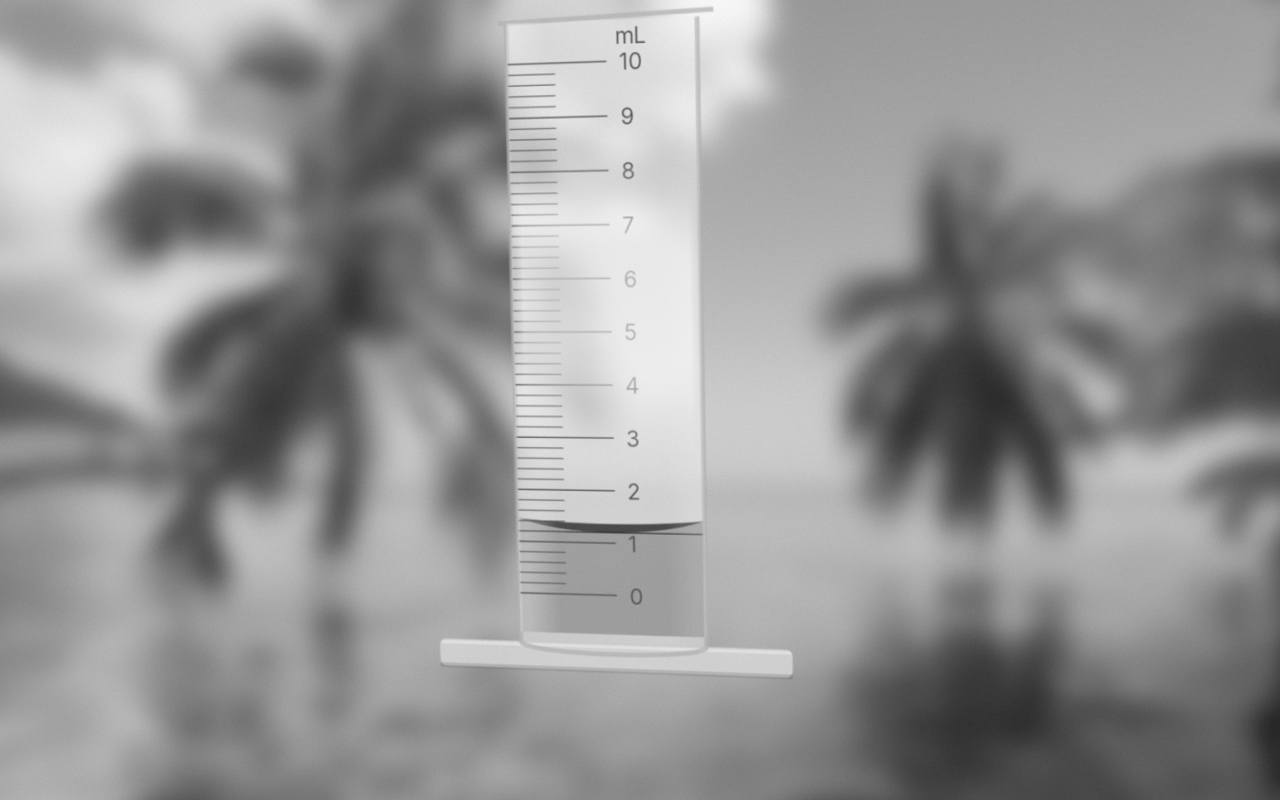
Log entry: 1.2 mL
